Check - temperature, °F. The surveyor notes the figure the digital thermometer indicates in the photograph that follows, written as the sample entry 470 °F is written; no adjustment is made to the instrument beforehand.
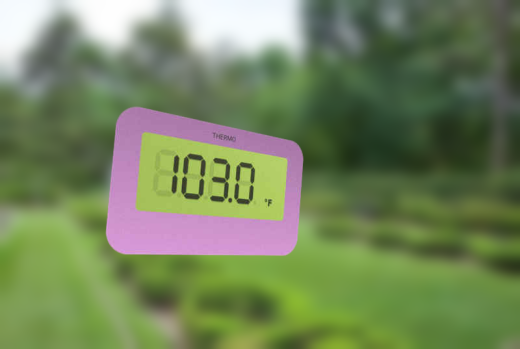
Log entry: 103.0 °F
